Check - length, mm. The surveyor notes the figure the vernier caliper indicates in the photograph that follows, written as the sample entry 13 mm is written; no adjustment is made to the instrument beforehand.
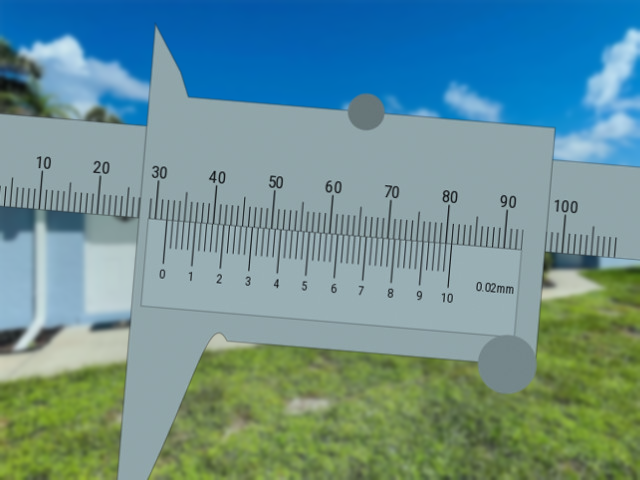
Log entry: 32.0 mm
